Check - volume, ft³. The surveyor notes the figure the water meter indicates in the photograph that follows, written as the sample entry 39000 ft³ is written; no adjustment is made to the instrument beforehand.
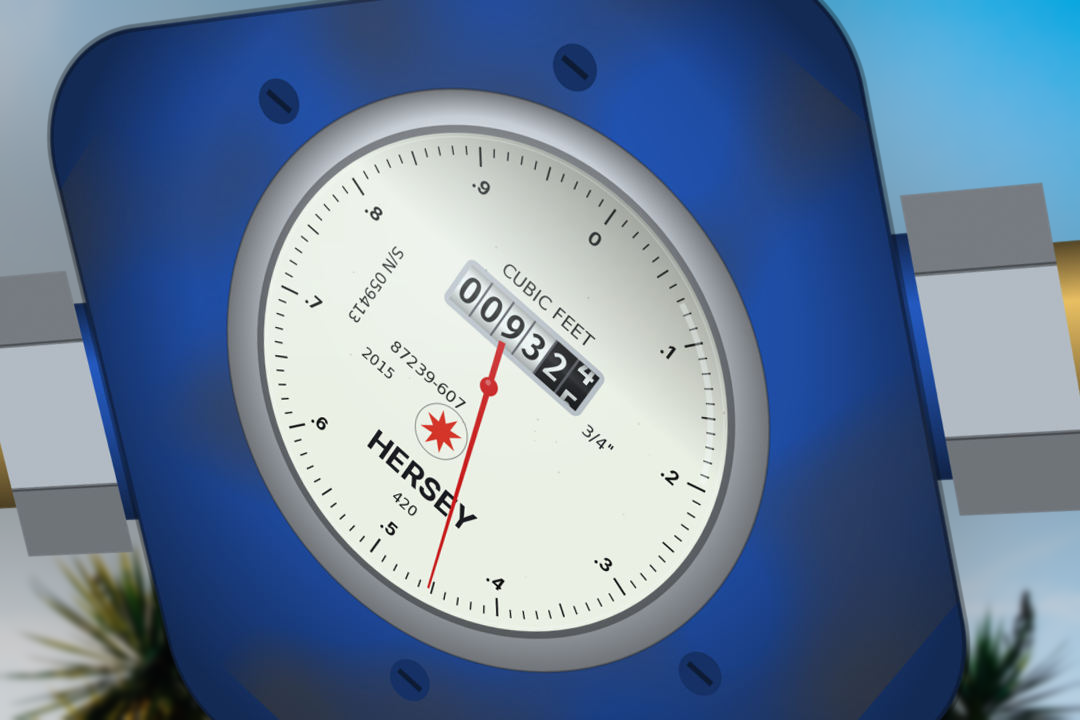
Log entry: 9324.45 ft³
